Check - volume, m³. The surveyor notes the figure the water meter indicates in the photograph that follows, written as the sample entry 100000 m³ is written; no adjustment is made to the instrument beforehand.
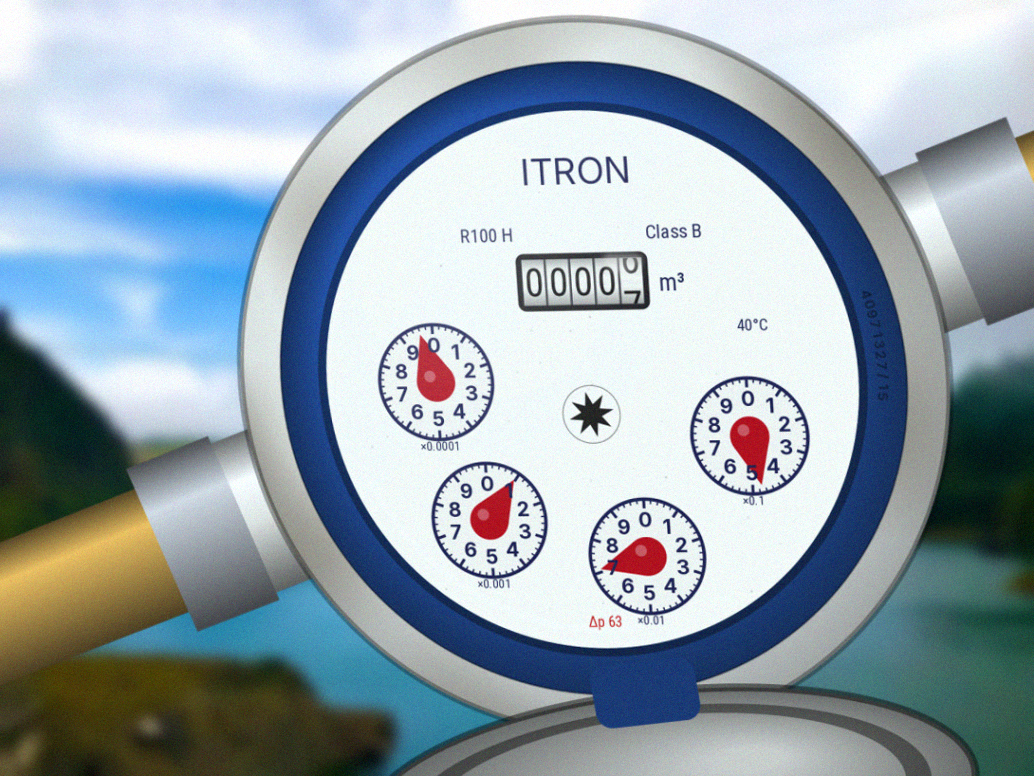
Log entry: 6.4709 m³
